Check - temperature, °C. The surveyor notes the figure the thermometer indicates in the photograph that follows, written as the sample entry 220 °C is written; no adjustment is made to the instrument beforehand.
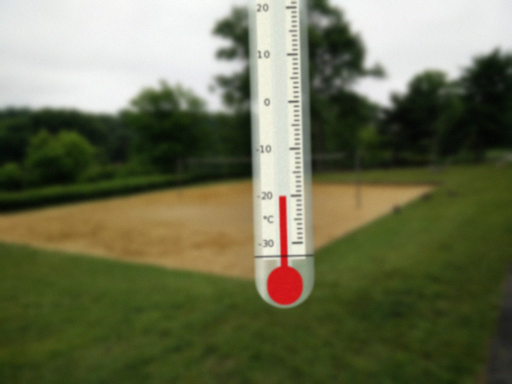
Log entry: -20 °C
